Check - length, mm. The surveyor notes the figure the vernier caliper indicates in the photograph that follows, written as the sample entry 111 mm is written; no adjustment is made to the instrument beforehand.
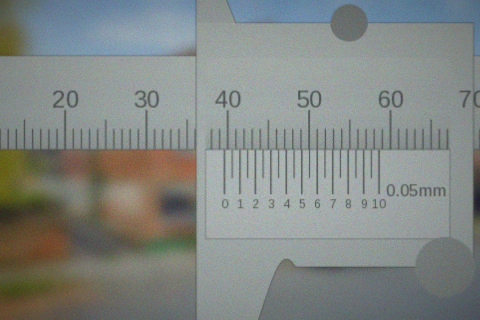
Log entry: 39.6 mm
